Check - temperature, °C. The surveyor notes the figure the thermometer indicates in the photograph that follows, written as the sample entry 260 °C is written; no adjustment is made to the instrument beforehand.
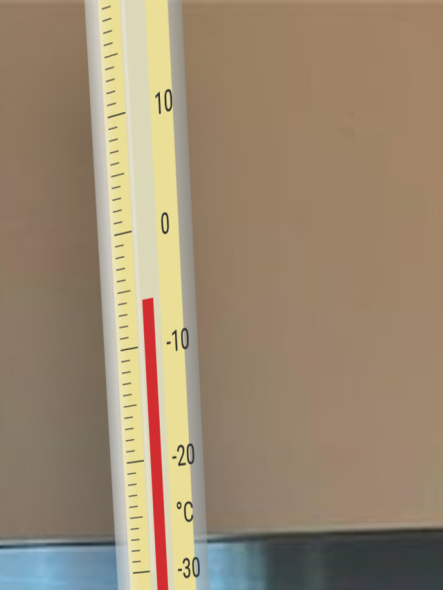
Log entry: -6 °C
